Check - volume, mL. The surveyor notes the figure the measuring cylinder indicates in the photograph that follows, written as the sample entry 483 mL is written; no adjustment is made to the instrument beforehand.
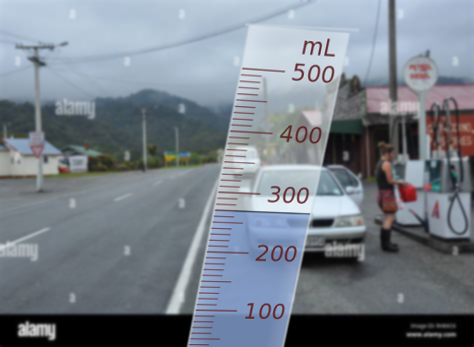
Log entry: 270 mL
